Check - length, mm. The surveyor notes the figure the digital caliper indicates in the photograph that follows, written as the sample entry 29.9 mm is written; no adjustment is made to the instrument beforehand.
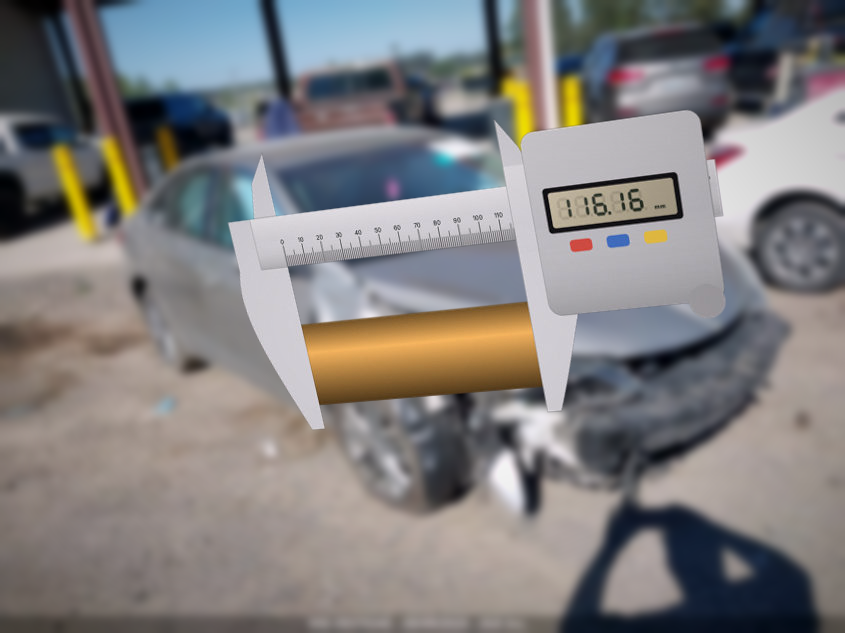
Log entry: 116.16 mm
